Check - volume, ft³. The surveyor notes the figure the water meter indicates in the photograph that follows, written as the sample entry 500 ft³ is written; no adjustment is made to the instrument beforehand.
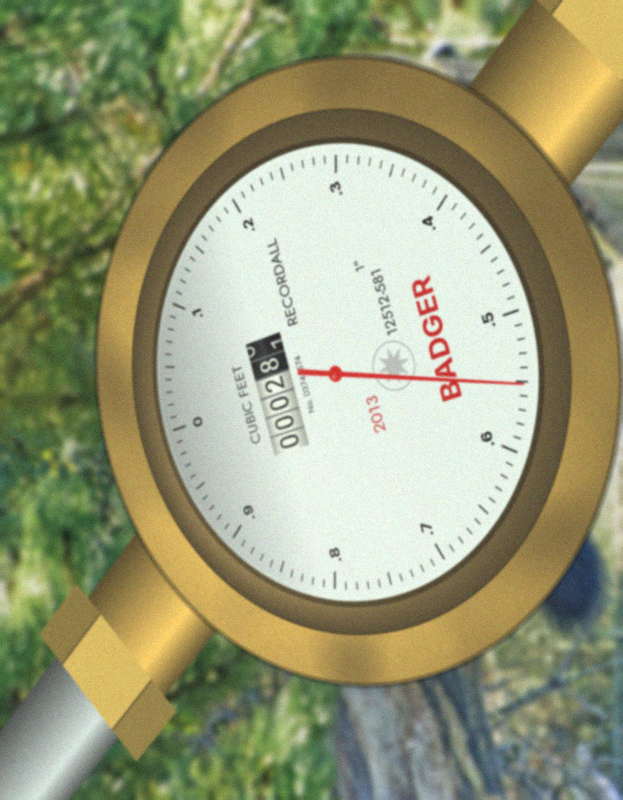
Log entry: 280.55 ft³
